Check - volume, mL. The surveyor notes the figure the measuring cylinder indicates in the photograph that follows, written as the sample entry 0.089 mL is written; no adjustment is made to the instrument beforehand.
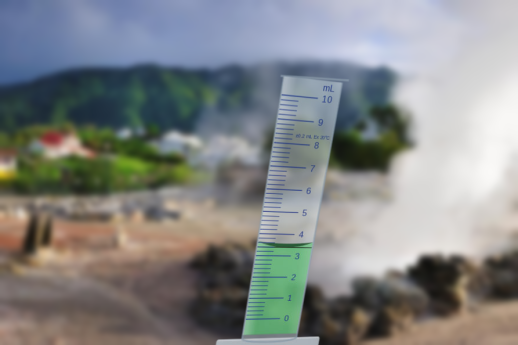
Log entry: 3.4 mL
